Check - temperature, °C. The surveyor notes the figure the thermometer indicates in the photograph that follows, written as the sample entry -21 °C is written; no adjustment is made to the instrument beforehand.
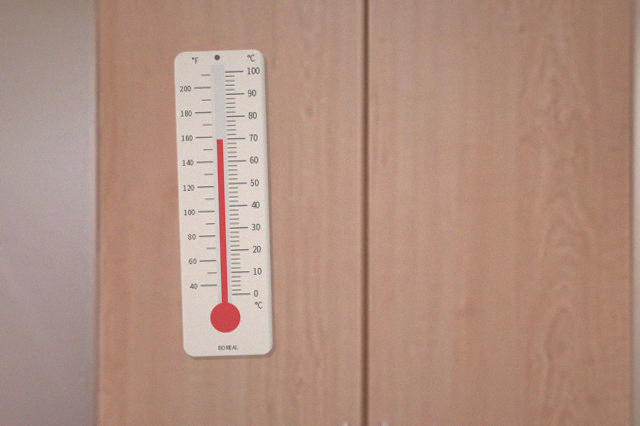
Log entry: 70 °C
